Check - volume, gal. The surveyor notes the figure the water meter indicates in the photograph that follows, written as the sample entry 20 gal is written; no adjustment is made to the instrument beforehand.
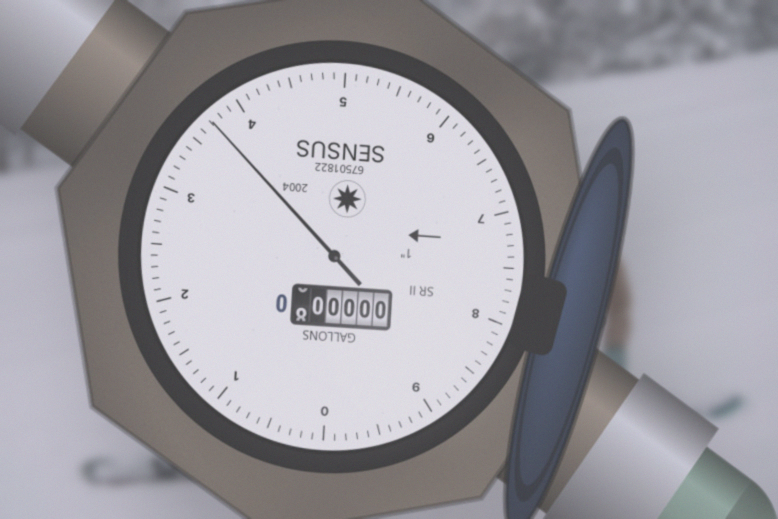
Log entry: 83.7 gal
